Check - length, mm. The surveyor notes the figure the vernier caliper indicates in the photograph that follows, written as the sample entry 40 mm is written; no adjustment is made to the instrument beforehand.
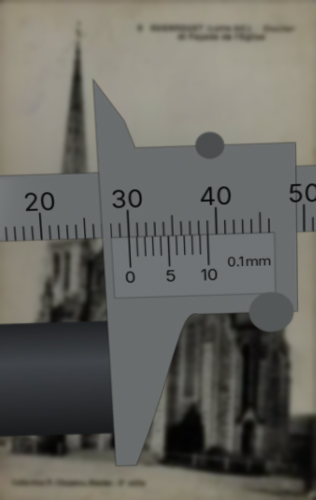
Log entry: 30.0 mm
